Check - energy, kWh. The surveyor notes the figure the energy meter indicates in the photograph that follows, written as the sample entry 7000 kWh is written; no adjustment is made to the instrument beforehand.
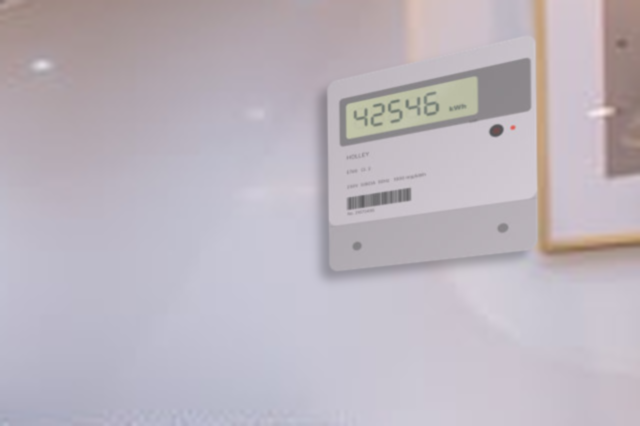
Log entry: 42546 kWh
